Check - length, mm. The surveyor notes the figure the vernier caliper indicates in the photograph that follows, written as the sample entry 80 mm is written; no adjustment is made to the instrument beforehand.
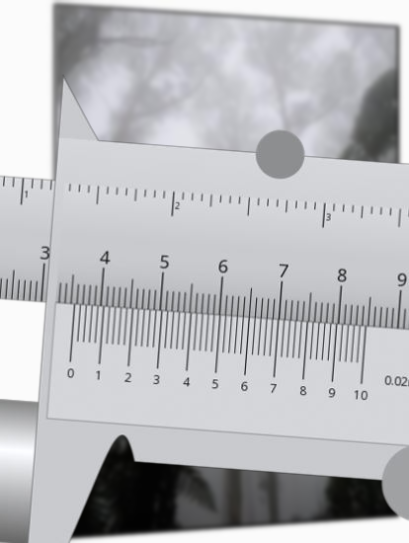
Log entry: 35.6 mm
